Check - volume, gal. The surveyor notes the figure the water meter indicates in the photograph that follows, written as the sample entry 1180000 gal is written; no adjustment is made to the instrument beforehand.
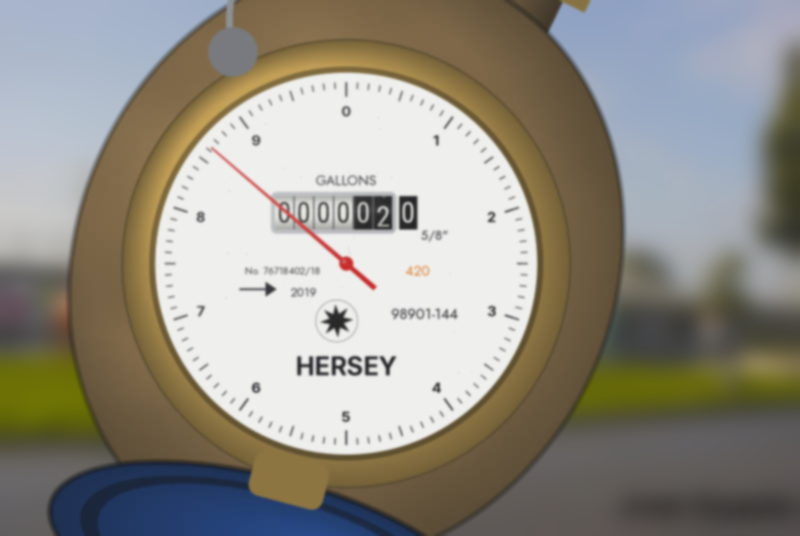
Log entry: 18.6 gal
